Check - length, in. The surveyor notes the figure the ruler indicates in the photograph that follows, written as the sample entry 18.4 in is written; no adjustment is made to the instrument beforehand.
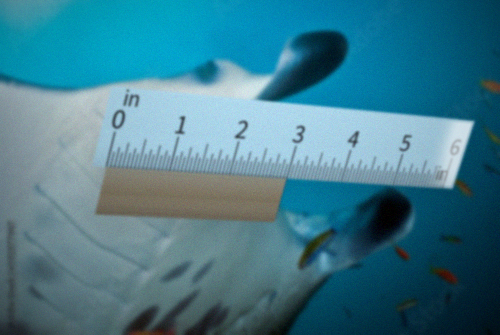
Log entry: 3 in
